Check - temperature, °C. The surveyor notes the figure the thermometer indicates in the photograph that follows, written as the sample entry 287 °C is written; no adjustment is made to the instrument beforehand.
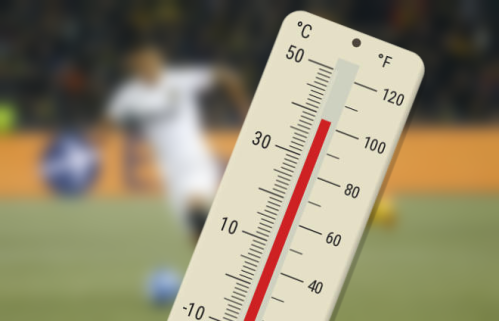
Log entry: 39 °C
